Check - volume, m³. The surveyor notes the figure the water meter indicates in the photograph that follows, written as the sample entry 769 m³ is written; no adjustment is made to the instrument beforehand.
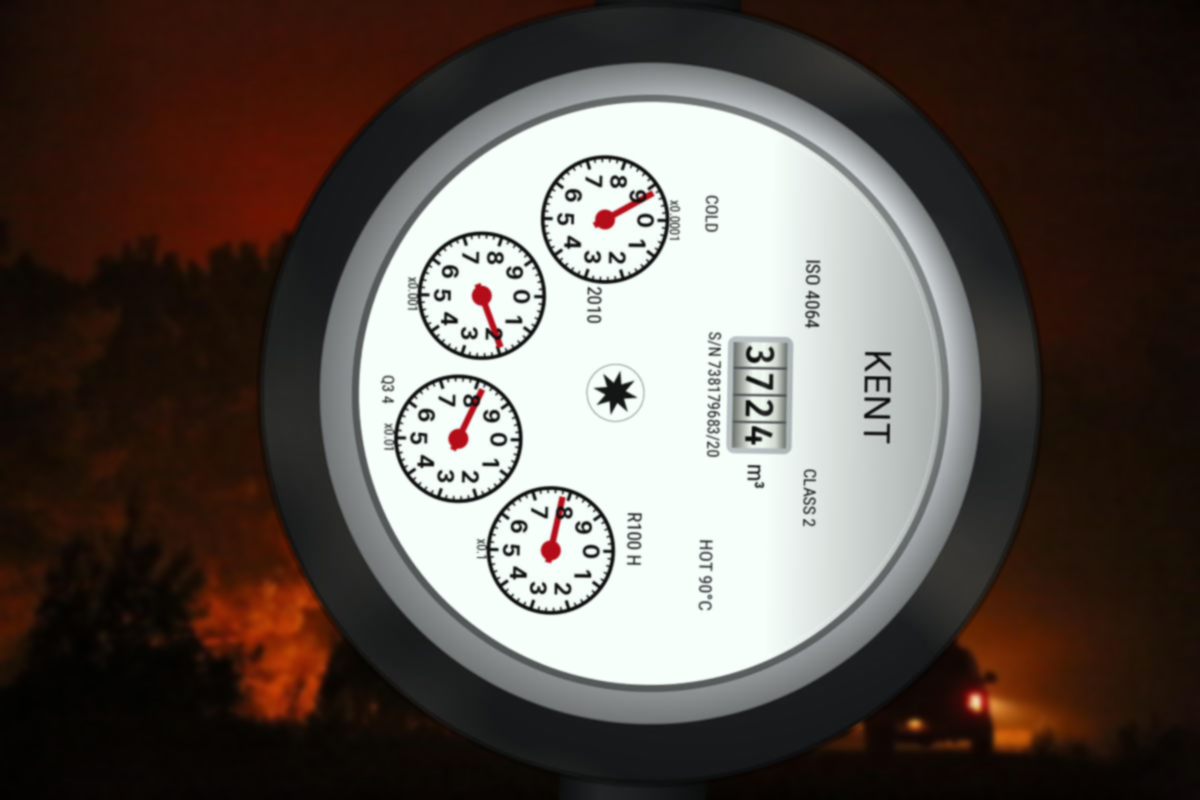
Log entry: 3724.7819 m³
